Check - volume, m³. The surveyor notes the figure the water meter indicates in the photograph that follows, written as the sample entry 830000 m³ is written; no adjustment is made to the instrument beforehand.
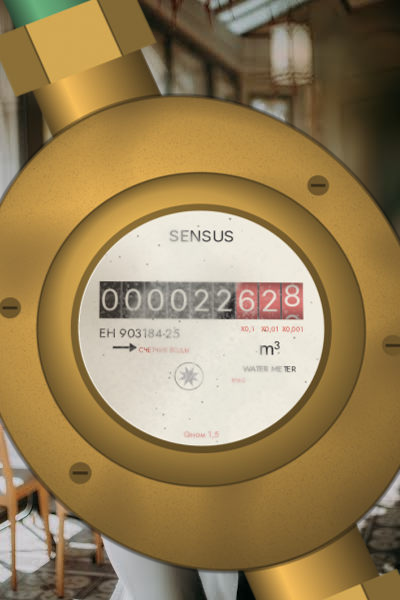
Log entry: 22.628 m³
